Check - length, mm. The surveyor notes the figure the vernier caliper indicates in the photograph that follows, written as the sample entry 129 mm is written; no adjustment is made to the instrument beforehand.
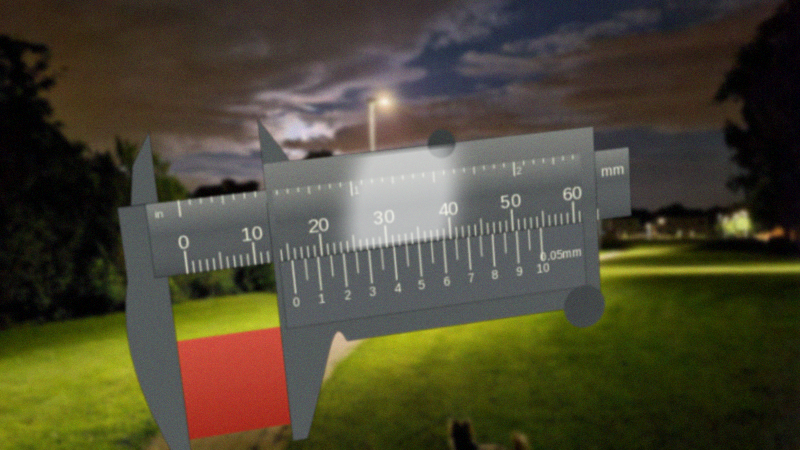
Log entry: 15.5 mm
